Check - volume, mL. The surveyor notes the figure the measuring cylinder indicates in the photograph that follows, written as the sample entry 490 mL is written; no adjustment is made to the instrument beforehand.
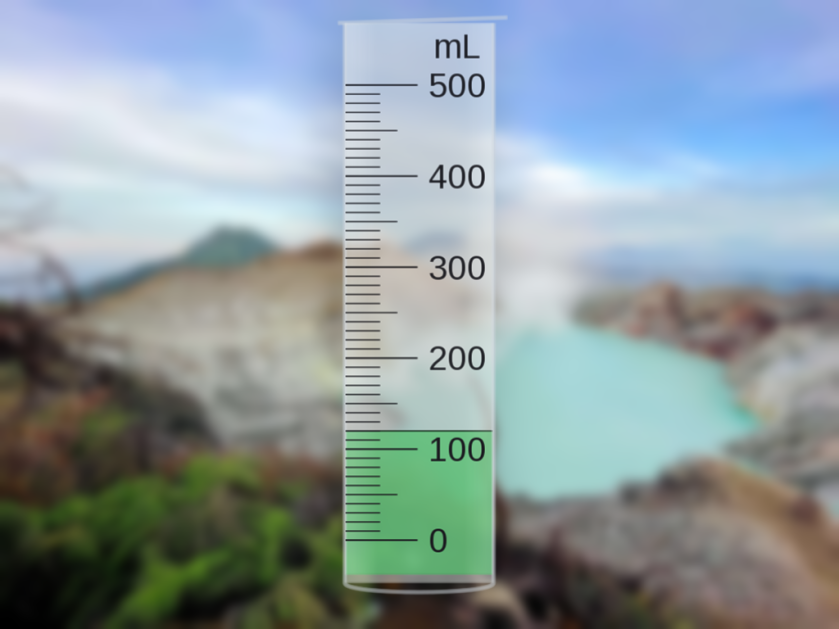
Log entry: 120 mL
